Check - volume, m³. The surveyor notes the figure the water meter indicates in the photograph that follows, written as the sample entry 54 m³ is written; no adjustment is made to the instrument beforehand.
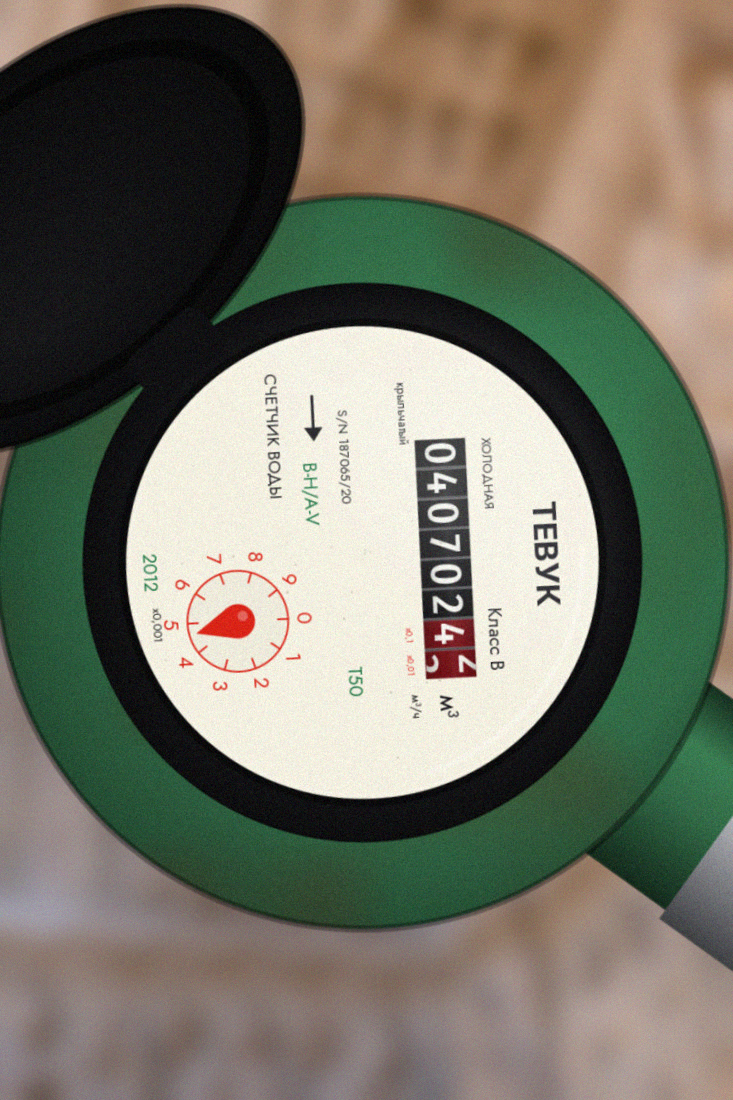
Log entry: 40702.424 m³
